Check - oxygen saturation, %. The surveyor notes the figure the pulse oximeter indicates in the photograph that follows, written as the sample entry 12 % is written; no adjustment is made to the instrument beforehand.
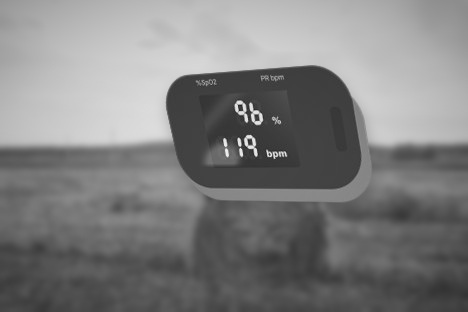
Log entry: 96 %
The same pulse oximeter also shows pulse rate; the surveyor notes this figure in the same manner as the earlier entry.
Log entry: 119 bpm
